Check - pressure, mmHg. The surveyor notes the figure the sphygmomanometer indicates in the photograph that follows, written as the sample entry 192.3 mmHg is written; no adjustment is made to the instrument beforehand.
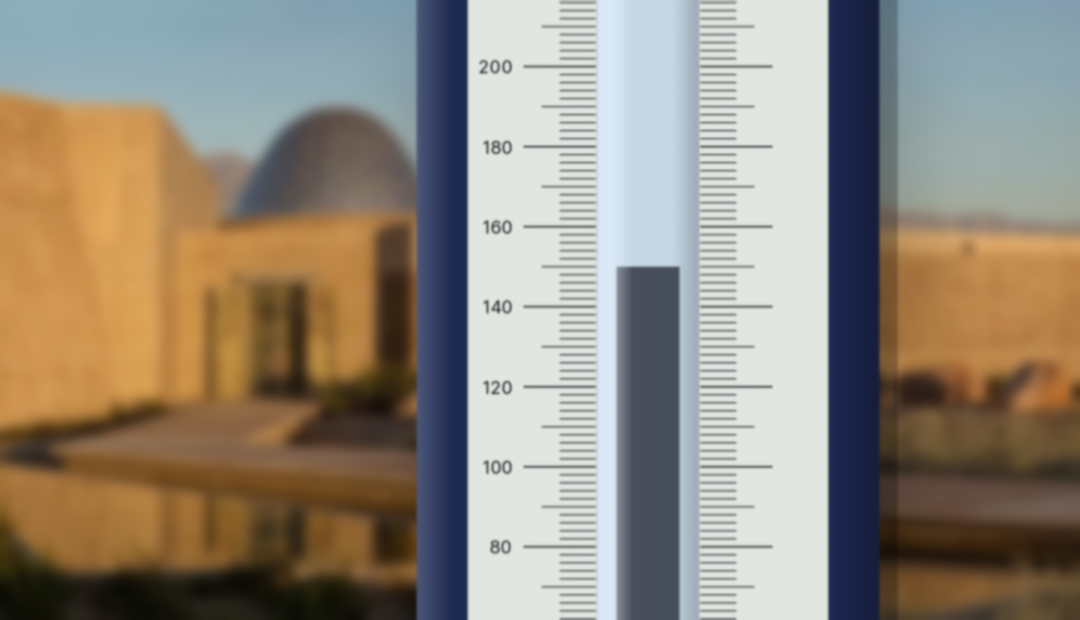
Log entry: 150 mmHg
